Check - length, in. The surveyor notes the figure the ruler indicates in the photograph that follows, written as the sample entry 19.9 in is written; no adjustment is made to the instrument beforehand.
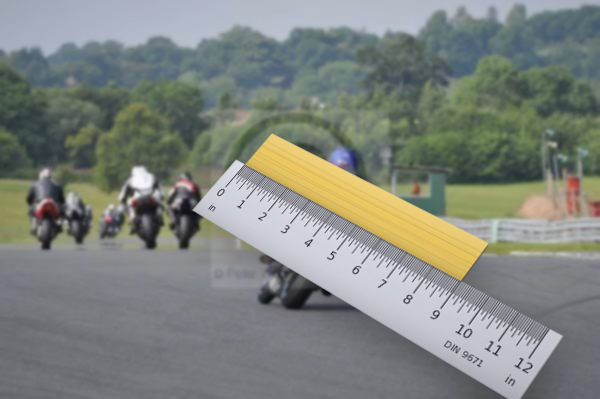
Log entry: 9 in
